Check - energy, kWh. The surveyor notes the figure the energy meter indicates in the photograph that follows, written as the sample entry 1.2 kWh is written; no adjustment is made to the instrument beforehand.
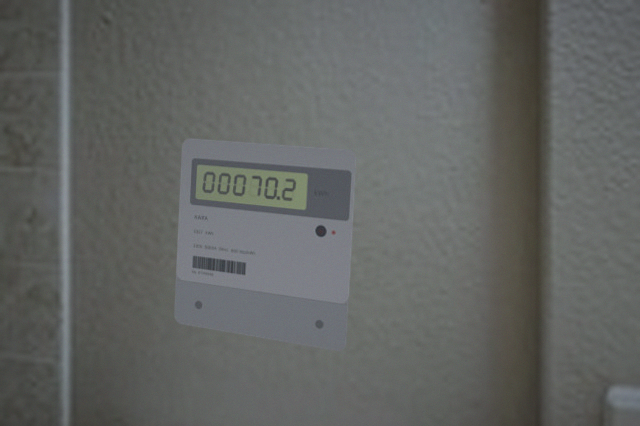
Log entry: 70.2 kWh
